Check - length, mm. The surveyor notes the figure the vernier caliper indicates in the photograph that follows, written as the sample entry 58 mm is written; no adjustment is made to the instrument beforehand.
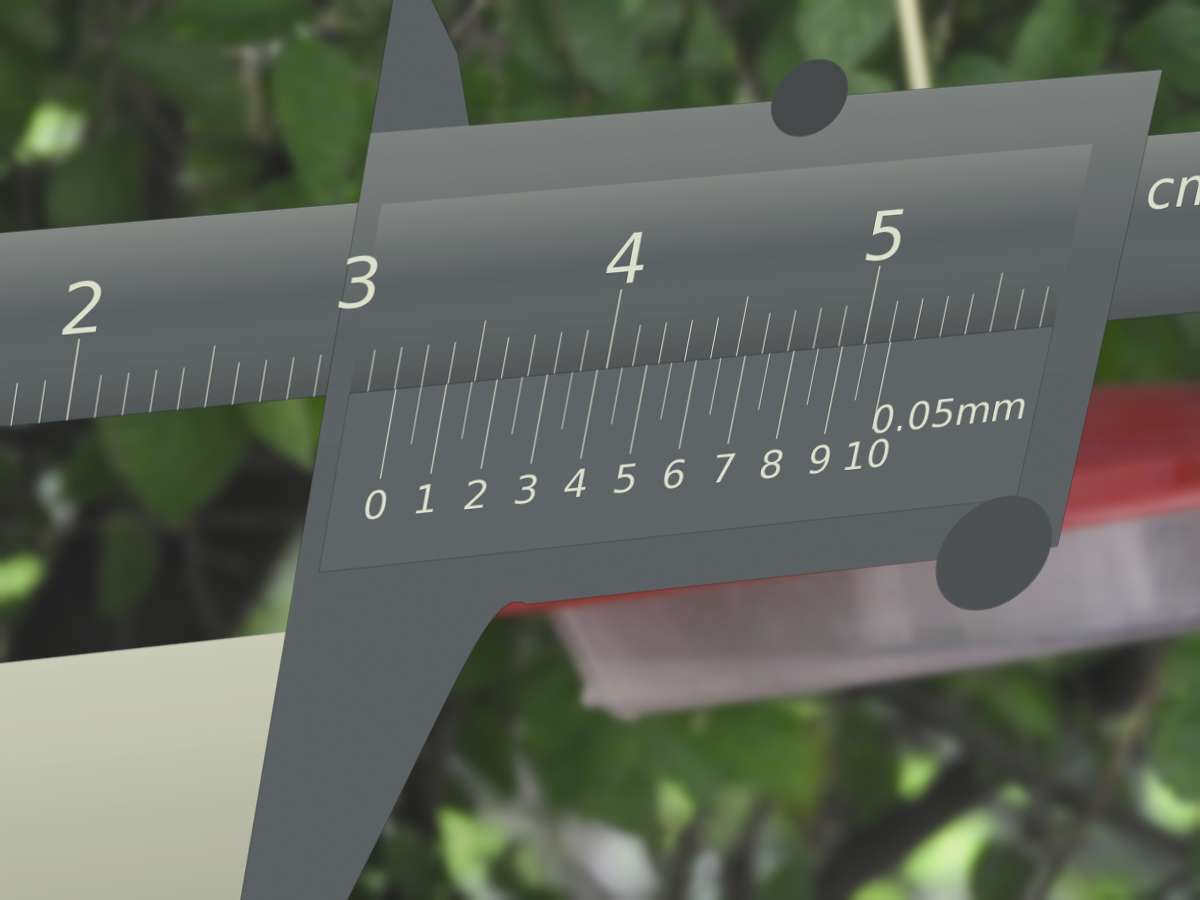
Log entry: 32.05 mm
